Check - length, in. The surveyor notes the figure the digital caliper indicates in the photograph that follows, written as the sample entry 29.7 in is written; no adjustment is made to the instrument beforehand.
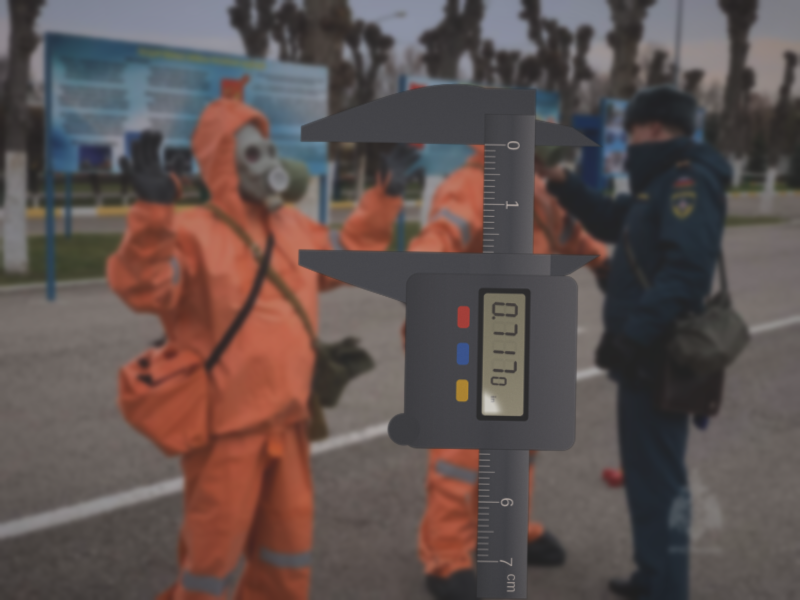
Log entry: 0.7170 in
